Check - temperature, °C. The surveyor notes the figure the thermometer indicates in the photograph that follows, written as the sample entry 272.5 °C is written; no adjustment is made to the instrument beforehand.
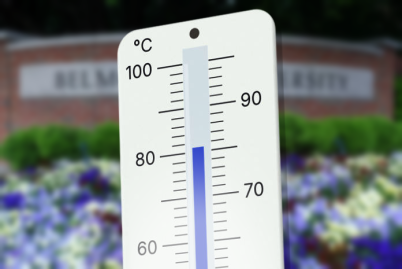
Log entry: 81 °C
